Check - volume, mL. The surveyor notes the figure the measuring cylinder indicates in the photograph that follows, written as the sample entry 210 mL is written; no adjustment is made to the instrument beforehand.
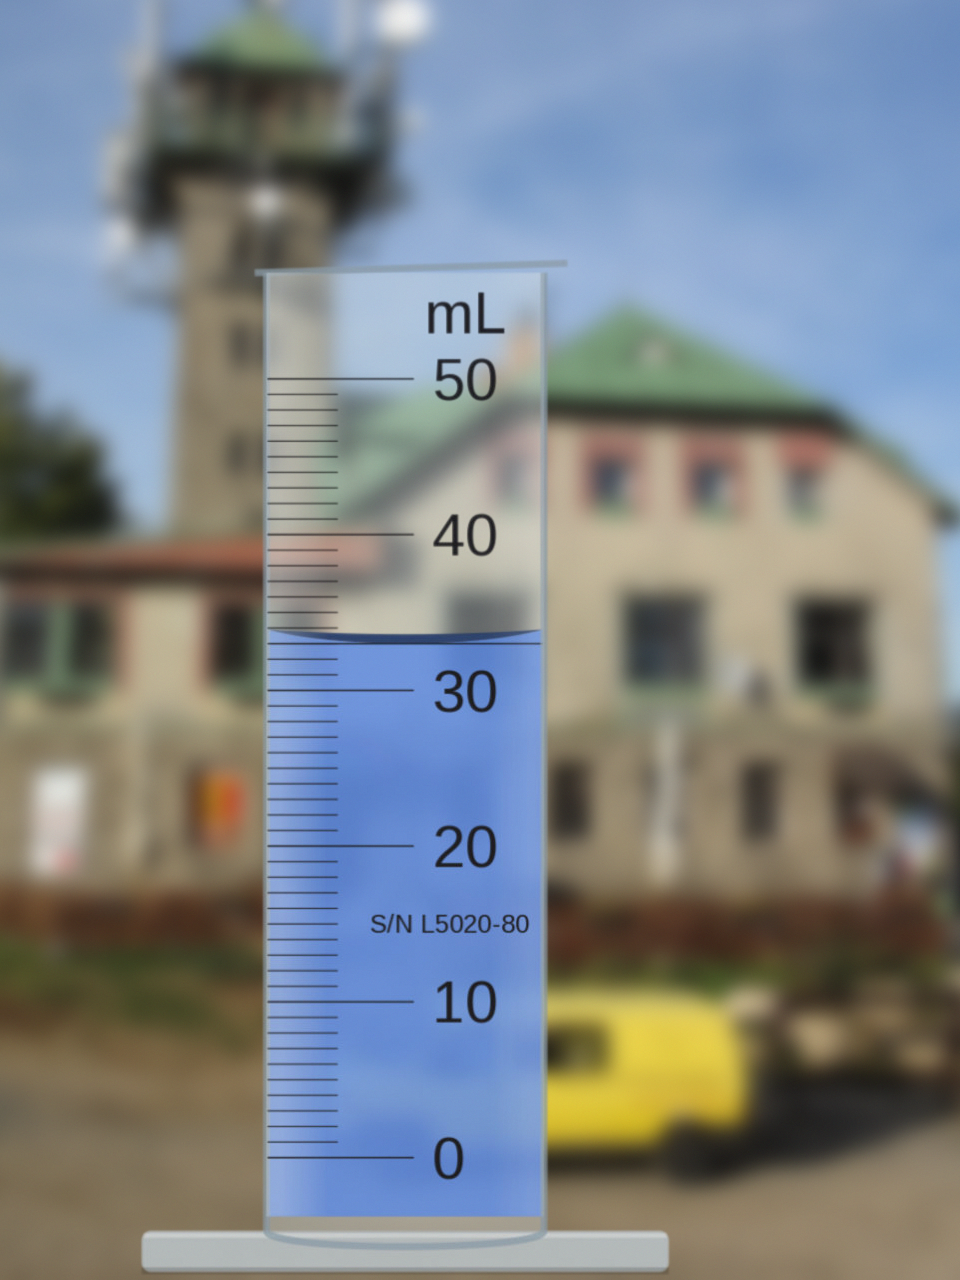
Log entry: 33 mL
